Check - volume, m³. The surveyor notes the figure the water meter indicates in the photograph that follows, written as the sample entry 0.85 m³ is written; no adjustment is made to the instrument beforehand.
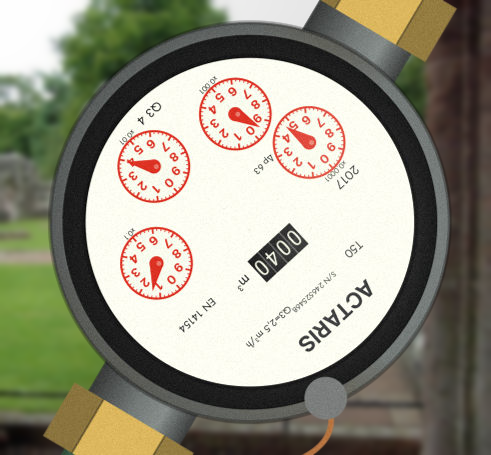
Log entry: 40.1394 m³
